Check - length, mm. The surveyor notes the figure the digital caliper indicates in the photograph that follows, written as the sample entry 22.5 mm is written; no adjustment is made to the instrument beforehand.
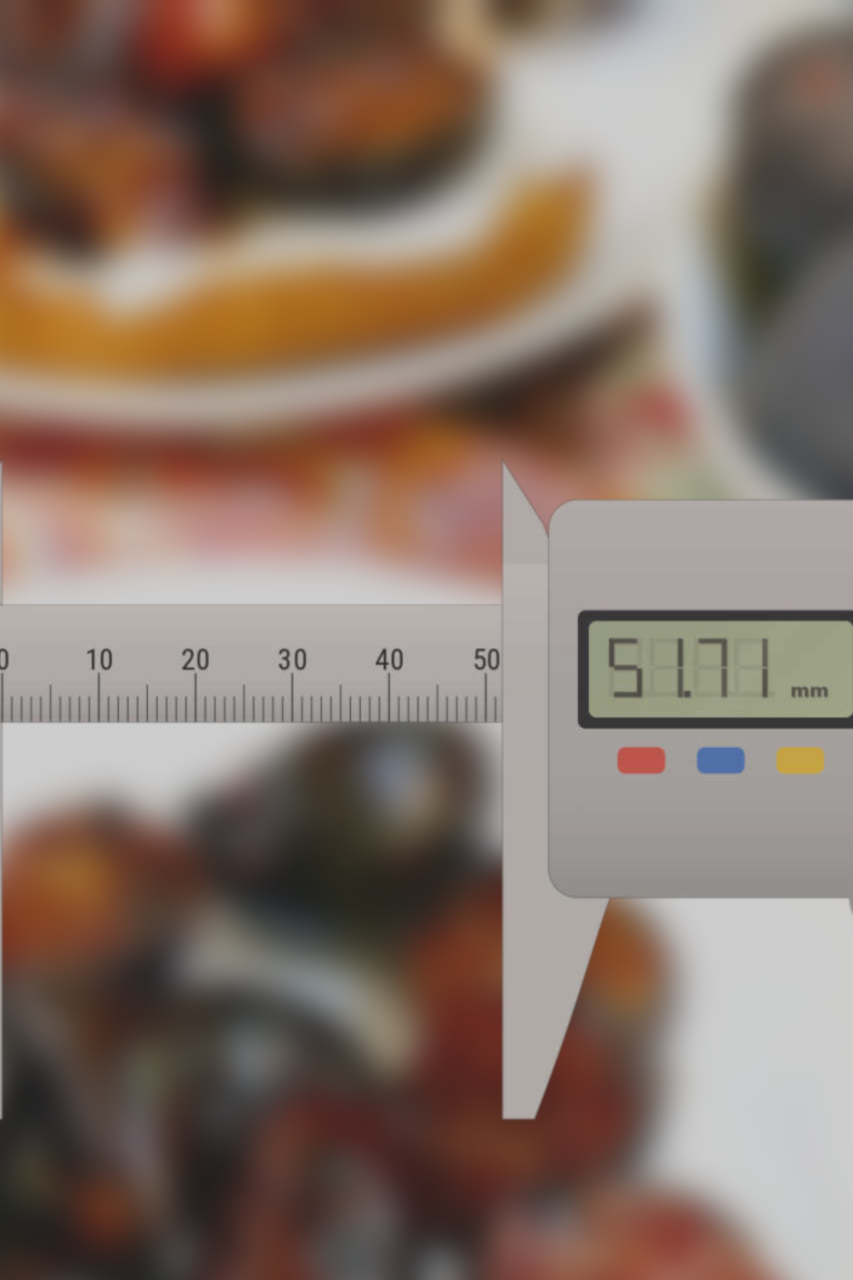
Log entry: 51.71 mm
